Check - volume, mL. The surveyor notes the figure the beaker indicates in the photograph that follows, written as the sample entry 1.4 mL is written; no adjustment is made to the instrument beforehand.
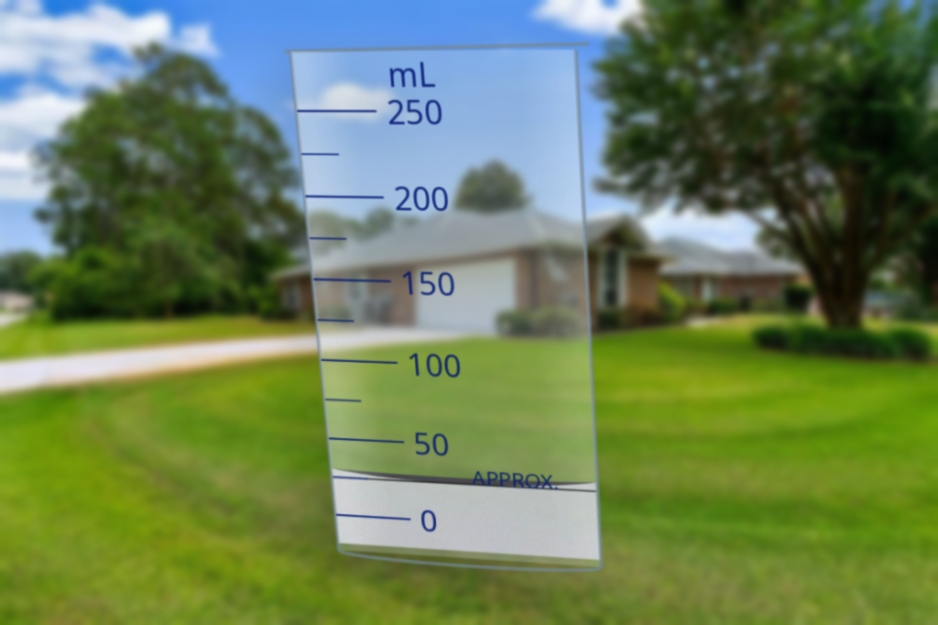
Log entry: 25 mL
